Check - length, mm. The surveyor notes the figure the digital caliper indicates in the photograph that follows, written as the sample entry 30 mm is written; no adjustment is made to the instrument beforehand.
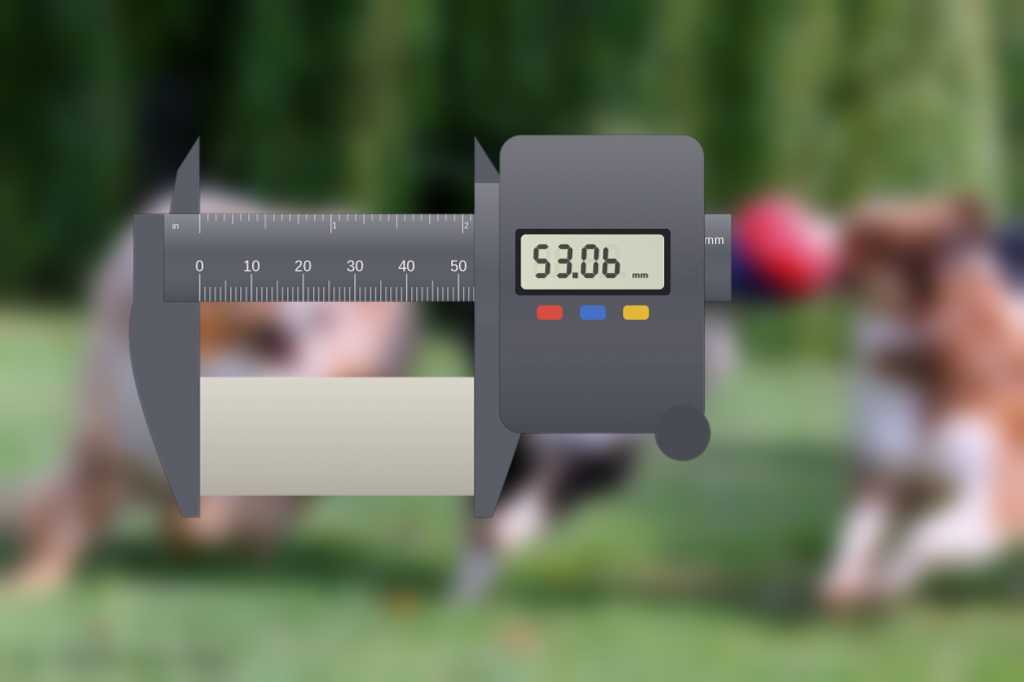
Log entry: 53.06 mm
